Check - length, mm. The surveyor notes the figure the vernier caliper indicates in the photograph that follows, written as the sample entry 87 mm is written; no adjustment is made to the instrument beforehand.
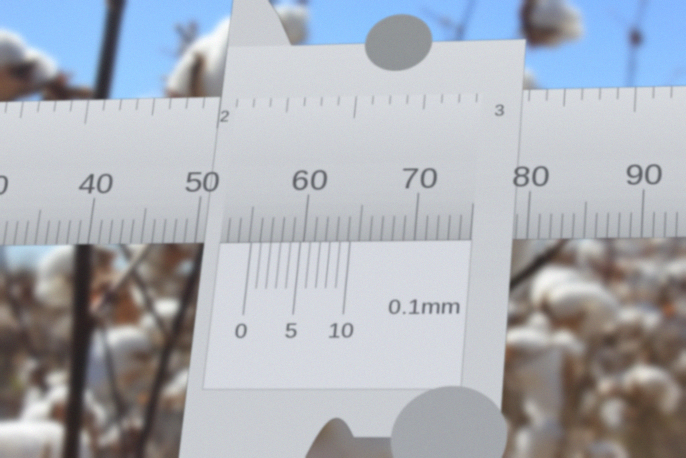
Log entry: 55.2 mm
